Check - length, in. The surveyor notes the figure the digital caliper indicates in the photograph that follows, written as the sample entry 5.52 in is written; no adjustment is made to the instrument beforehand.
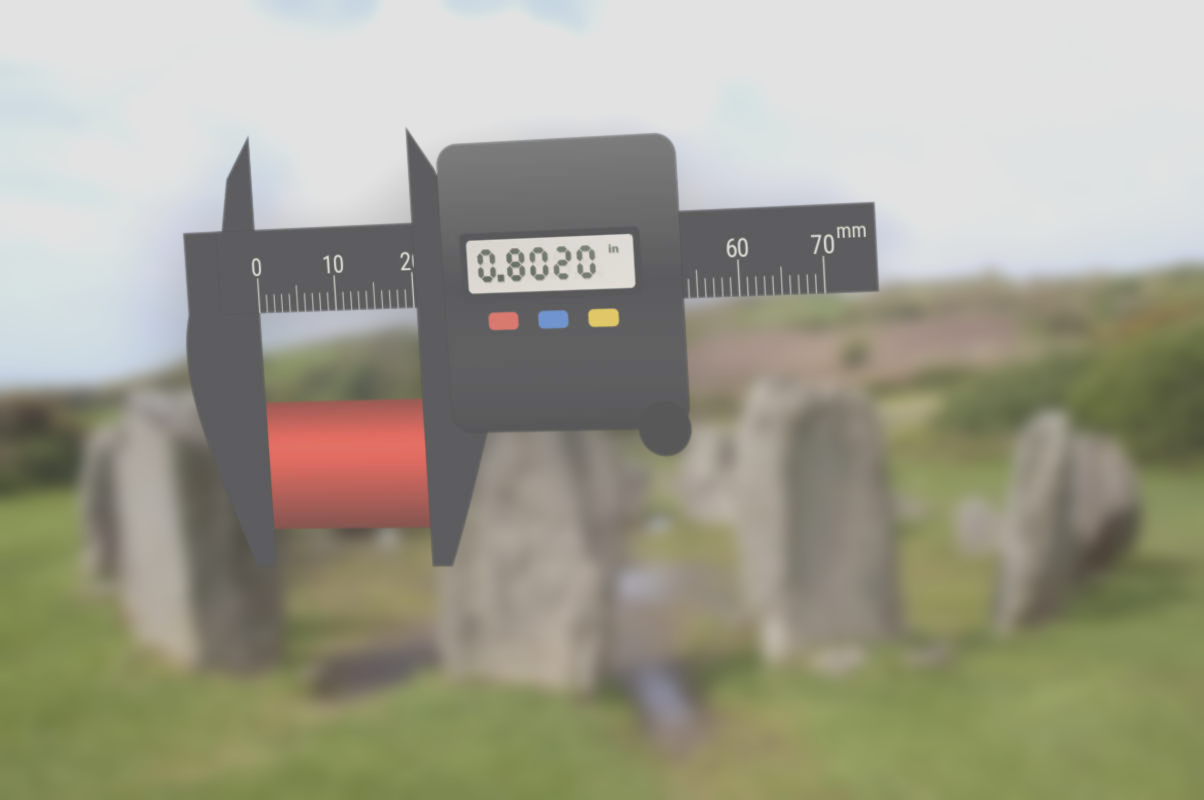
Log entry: 0.8020 in
